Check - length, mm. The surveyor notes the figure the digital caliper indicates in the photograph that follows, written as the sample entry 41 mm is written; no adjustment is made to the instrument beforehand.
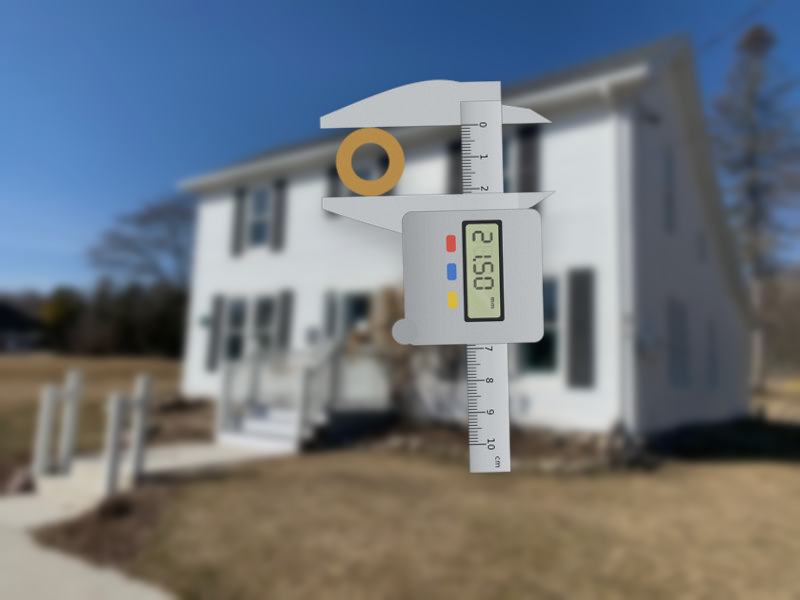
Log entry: 21.50 mm
